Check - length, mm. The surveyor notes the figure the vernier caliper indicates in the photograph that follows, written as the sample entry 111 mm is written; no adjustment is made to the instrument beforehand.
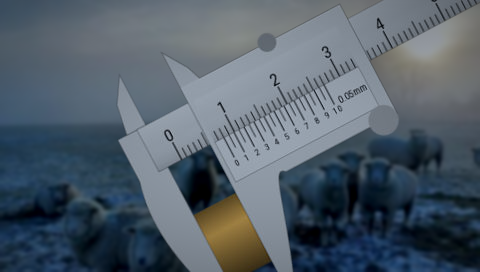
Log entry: 8.0 mm
